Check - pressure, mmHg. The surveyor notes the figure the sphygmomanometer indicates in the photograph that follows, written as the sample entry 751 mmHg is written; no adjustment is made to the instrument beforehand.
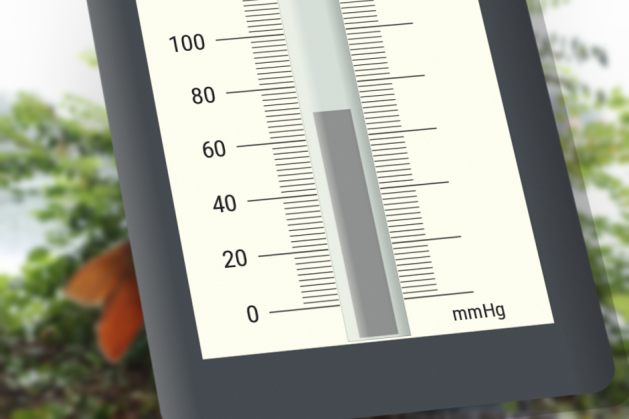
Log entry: 70 mmHg
